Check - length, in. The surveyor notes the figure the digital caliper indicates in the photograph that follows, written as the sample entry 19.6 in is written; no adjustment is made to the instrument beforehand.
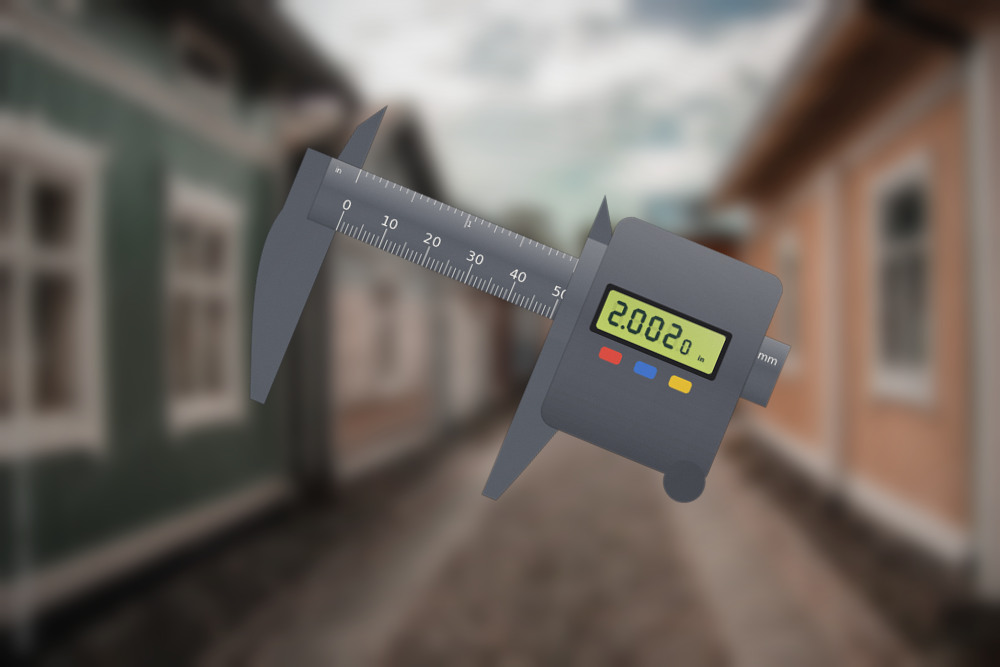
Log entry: 2.0020 in
